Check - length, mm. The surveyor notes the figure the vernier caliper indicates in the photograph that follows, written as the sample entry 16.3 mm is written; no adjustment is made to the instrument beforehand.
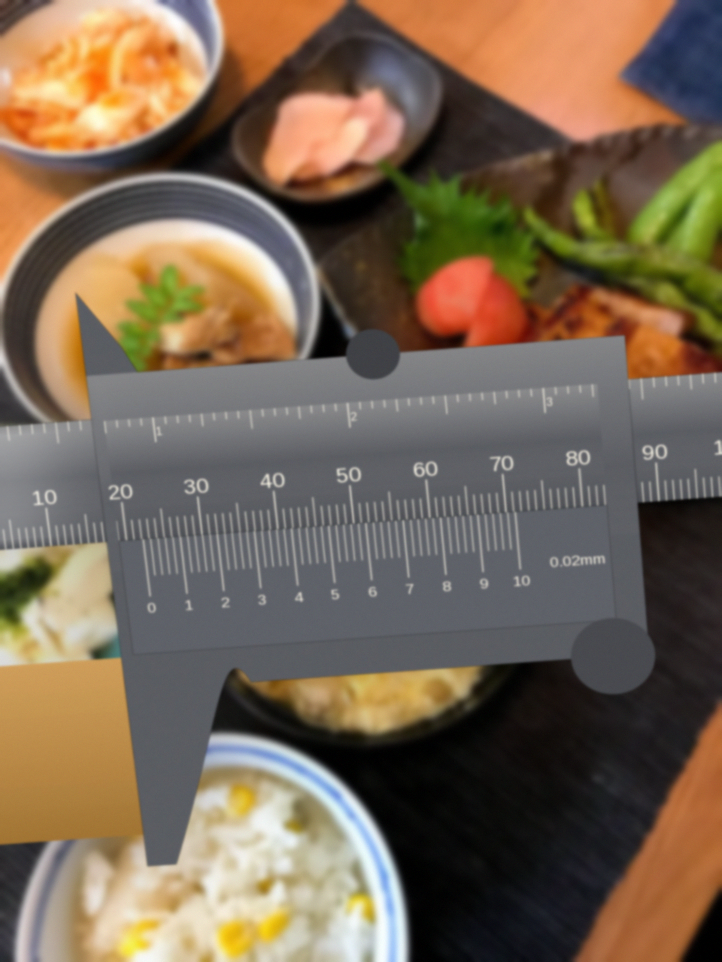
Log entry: 22.2 mm
